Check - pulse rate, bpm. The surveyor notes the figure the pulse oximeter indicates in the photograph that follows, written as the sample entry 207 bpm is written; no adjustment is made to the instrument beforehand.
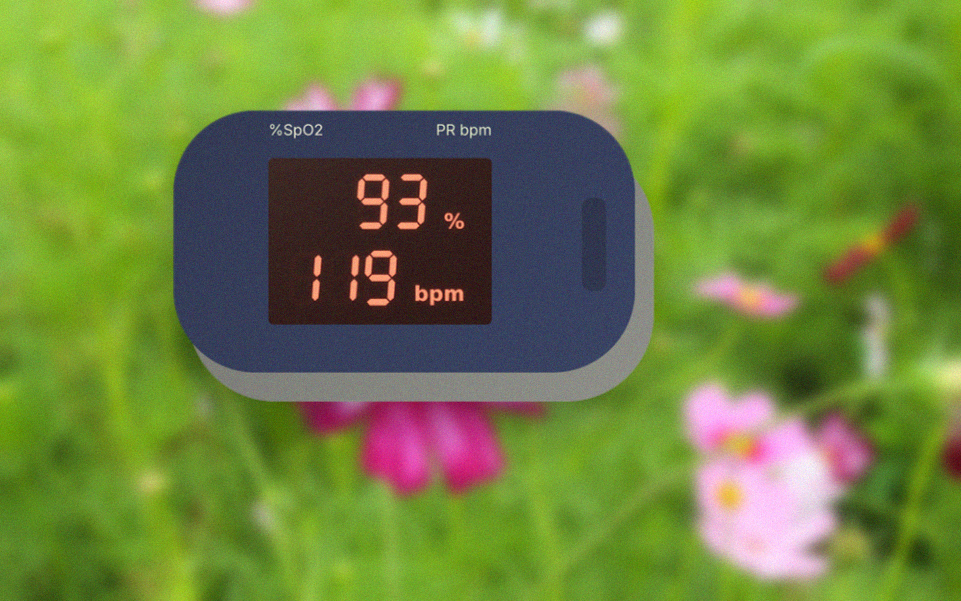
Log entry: 119 bpm
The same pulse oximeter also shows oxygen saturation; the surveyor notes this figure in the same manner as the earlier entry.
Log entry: 93 %
